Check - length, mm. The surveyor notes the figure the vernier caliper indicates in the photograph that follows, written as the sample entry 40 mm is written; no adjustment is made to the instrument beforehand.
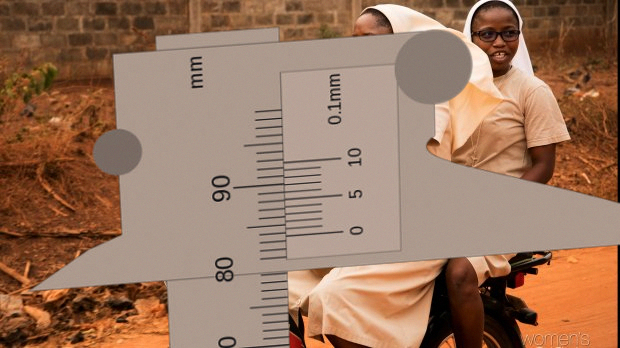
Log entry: 83.6 mm
